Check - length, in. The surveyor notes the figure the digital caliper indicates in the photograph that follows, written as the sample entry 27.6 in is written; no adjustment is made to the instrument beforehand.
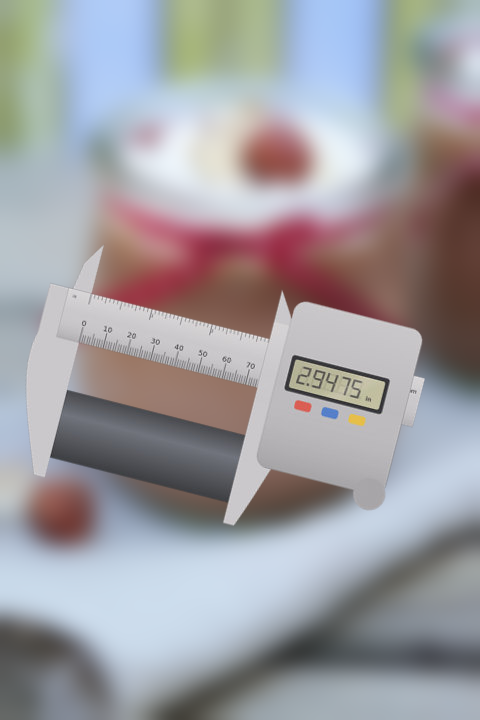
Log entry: 2.9475 in
